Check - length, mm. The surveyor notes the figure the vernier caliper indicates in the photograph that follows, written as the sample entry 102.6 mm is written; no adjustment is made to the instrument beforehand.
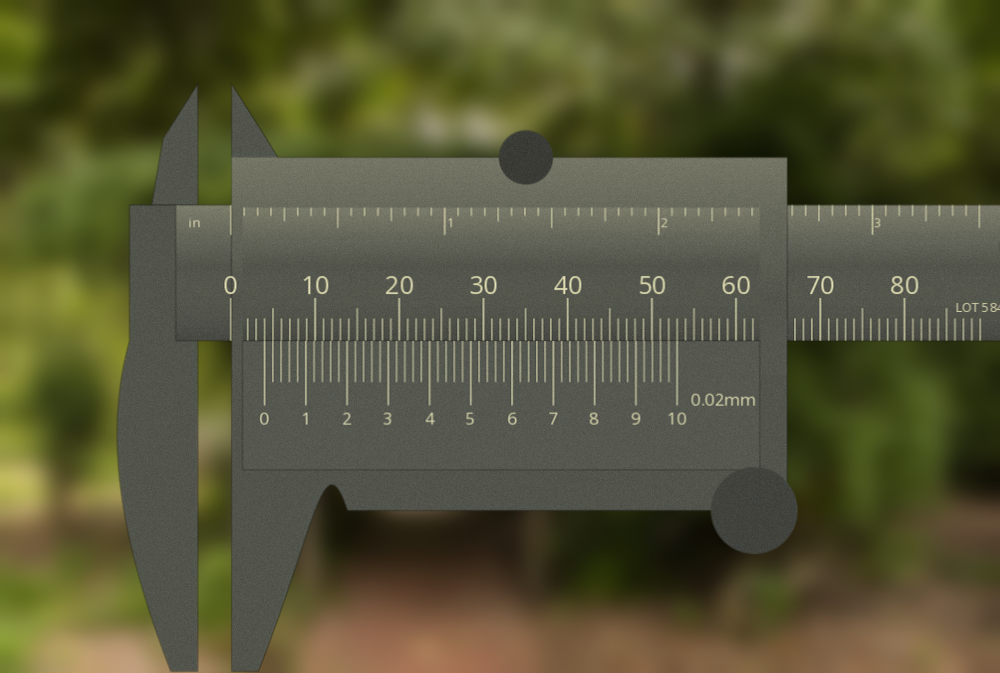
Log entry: 4.0 mm
